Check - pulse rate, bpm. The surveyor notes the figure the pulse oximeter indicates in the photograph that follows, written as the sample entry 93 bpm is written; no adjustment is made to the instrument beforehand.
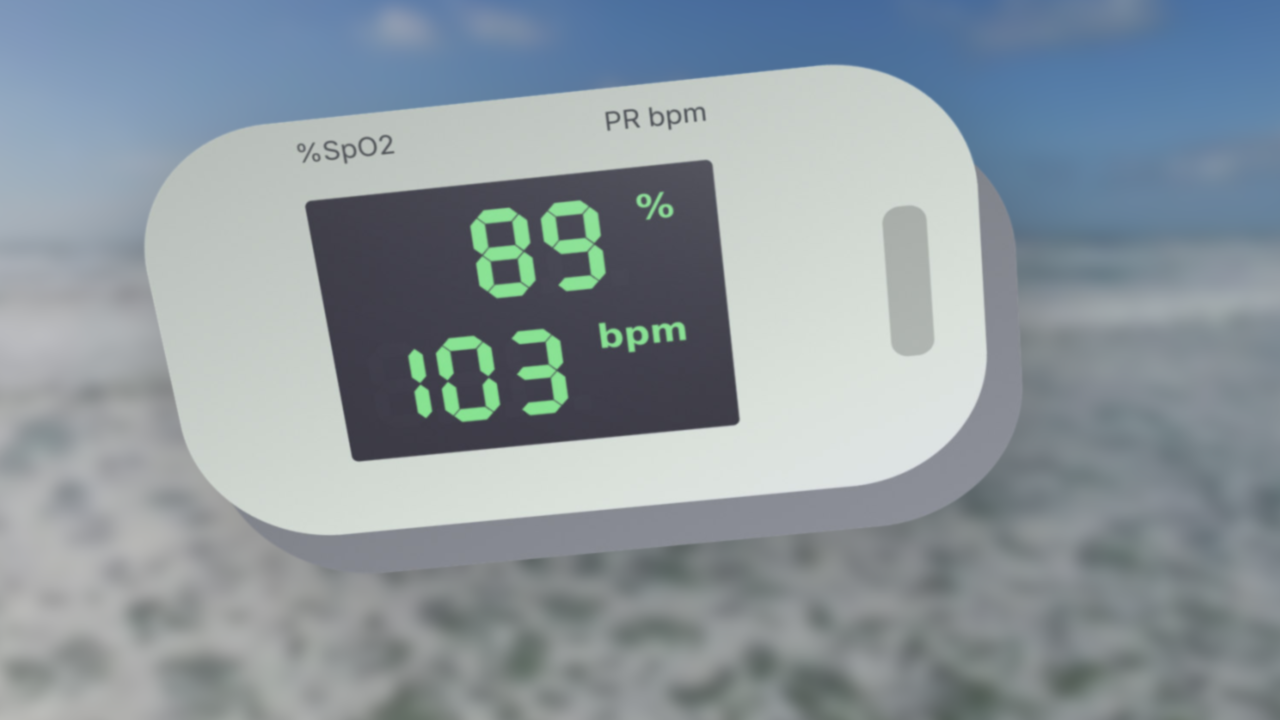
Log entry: 103 bpm
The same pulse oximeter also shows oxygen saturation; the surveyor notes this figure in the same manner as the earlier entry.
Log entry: 89 %
